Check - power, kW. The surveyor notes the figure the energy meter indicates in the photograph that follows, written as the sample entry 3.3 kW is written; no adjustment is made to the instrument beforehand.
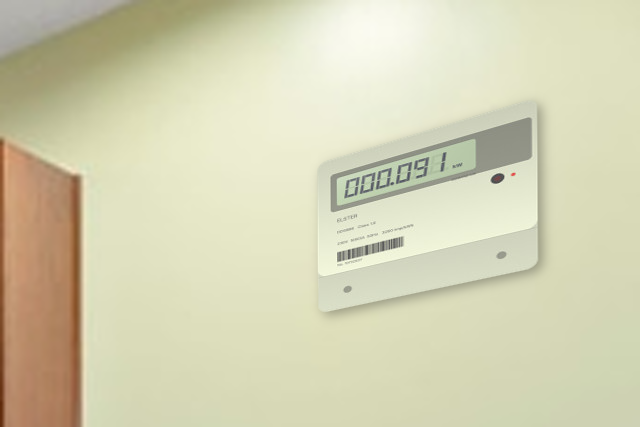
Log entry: 0.091 kW
